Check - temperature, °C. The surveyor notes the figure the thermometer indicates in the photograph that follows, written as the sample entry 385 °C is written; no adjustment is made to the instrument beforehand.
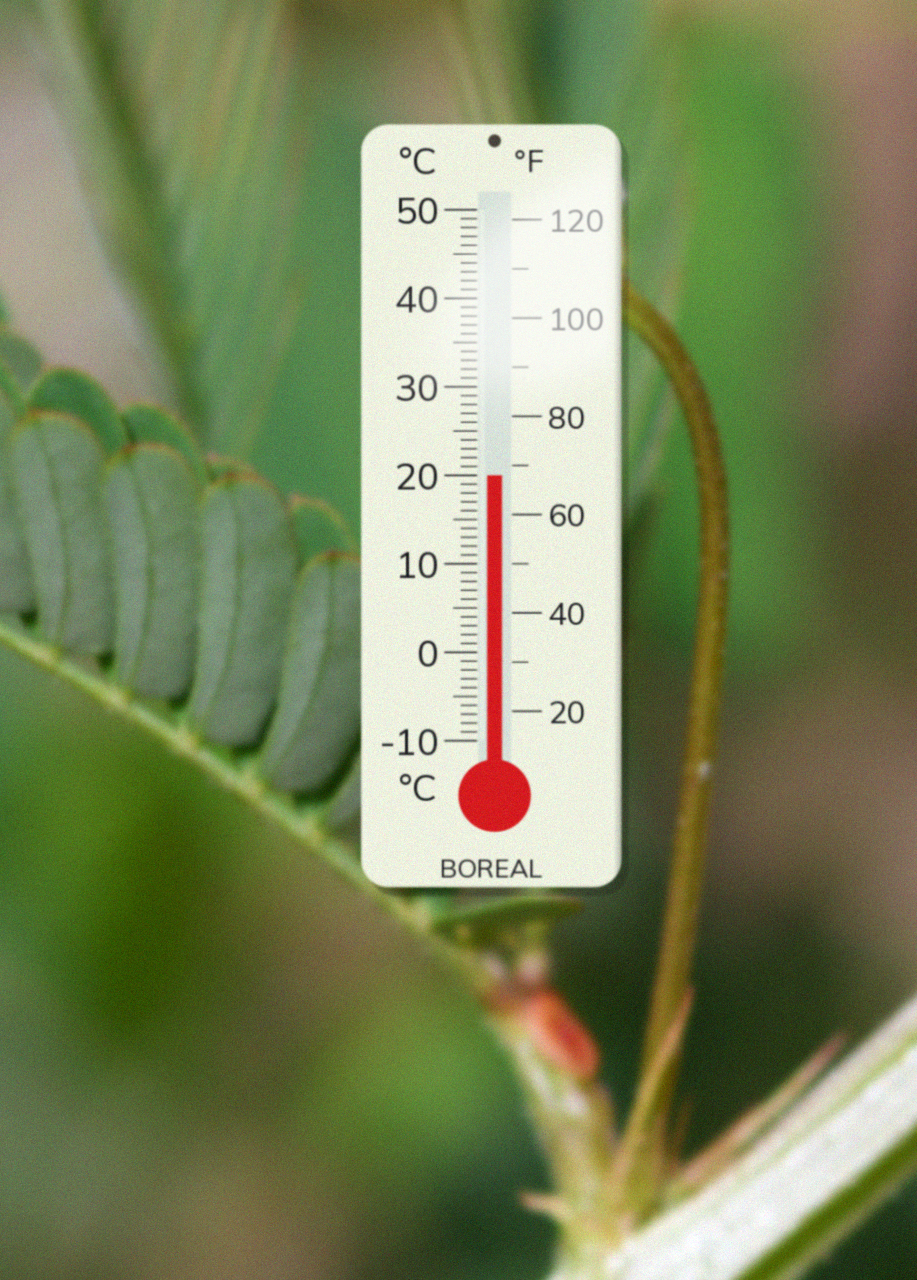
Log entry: 20 °C
